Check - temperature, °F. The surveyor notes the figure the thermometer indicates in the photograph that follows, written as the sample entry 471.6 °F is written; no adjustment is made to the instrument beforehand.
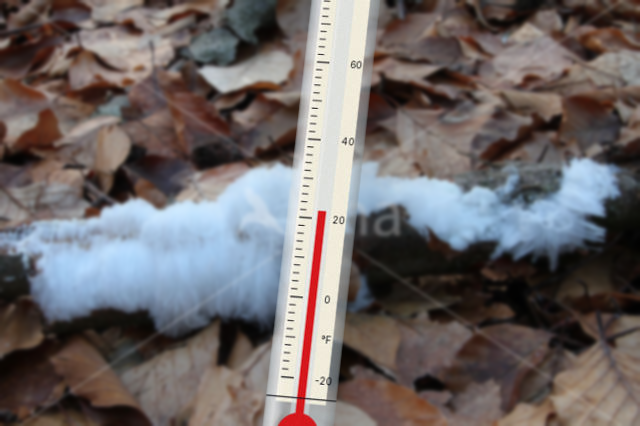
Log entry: 22 °F
